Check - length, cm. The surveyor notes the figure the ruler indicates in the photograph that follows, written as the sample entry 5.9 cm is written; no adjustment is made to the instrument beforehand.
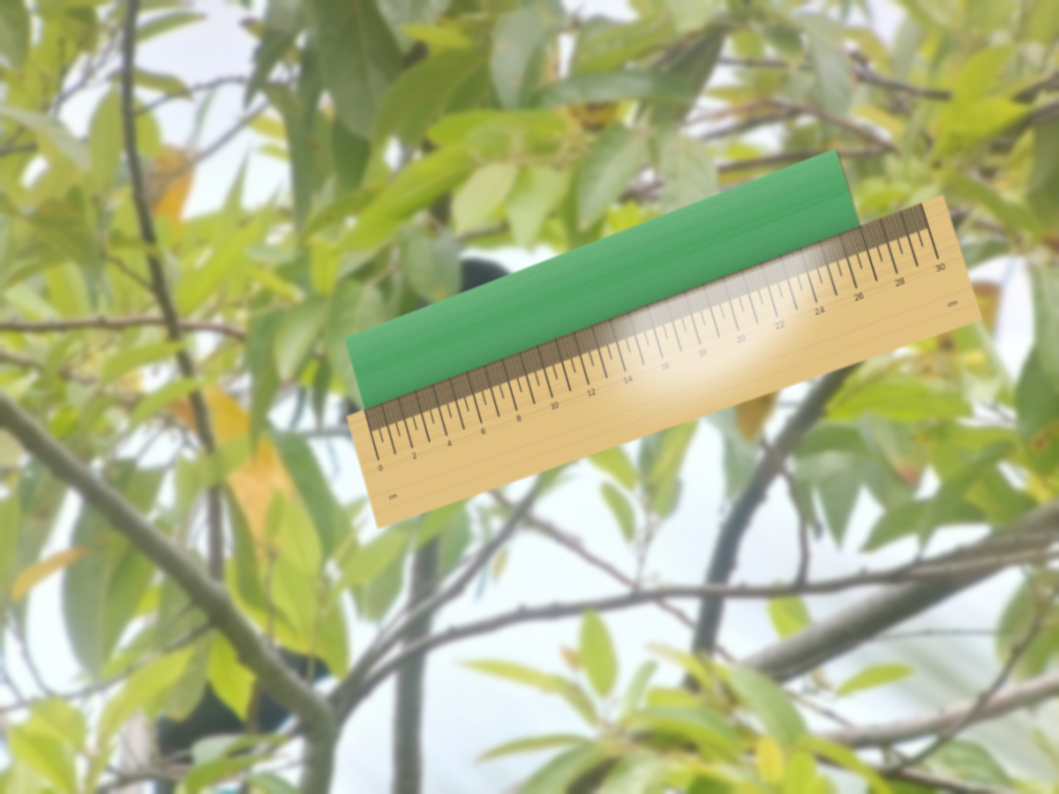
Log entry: 27 cm
